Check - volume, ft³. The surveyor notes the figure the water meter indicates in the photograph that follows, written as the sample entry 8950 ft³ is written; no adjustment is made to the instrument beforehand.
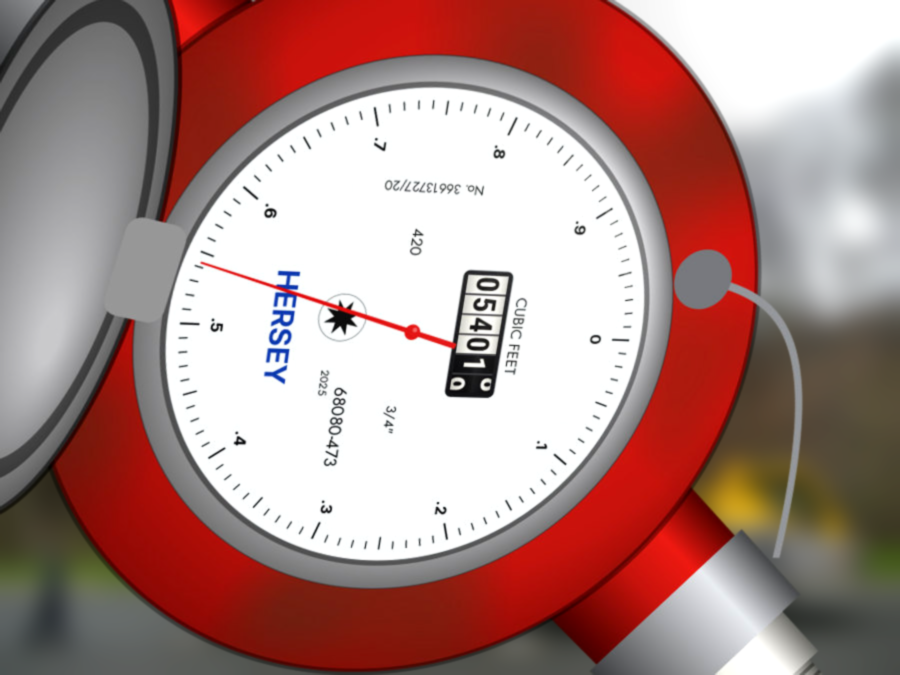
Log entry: 54018.54 ft³
